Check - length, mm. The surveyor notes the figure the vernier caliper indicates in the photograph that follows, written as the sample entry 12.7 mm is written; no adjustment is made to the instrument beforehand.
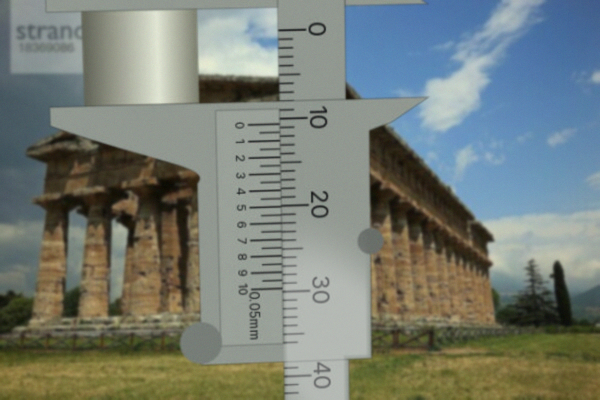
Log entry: 10.6 mm
